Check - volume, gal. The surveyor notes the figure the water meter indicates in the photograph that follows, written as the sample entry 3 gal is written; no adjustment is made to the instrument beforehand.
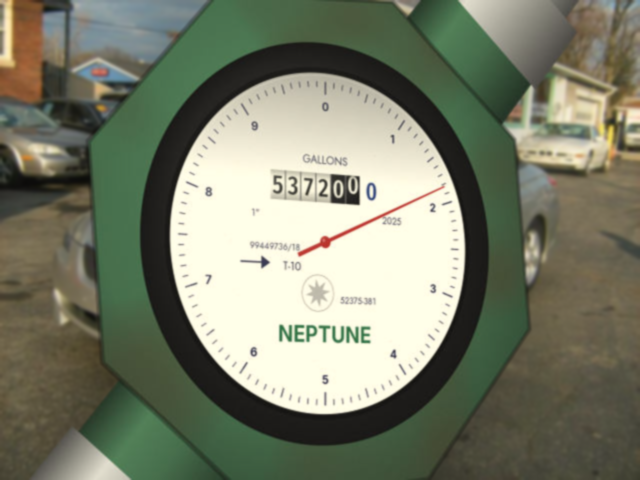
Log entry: 5372001.8 gal
